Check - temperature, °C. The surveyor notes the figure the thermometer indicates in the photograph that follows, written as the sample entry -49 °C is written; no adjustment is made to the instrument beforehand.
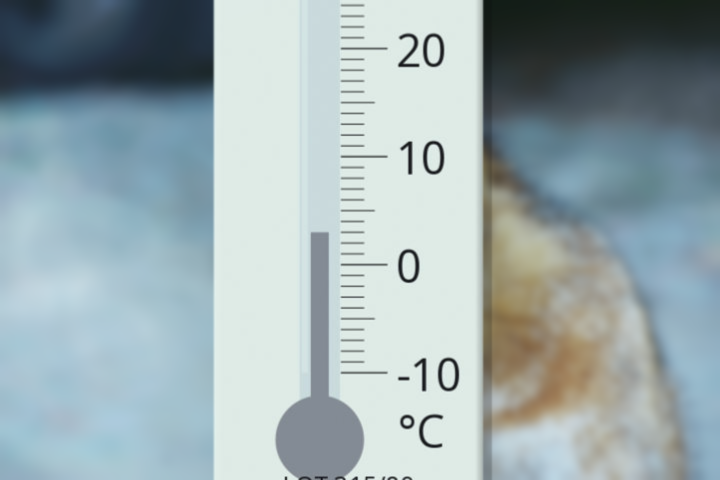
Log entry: 3 °C
